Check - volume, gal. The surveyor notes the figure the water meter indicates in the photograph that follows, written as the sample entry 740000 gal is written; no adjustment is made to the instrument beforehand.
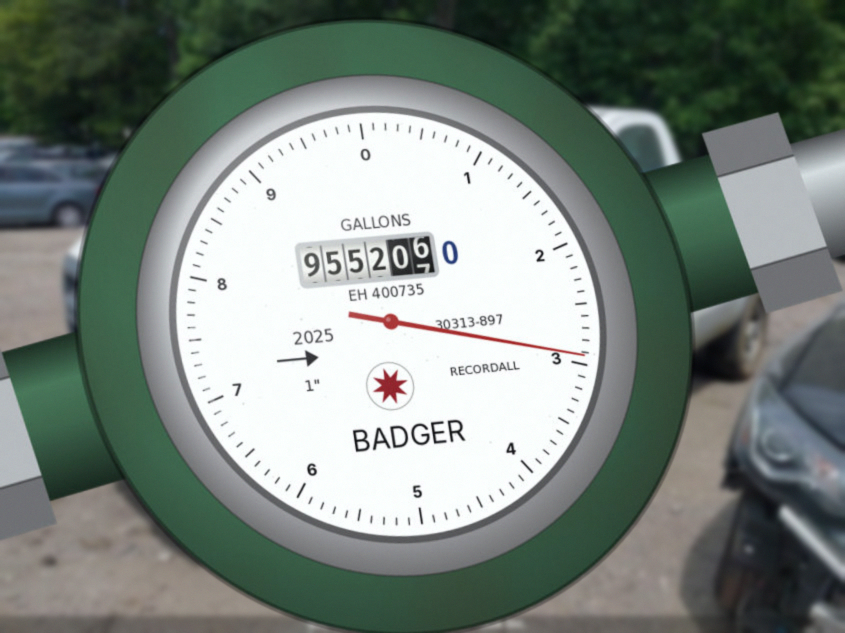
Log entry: 9552062.9 gal
